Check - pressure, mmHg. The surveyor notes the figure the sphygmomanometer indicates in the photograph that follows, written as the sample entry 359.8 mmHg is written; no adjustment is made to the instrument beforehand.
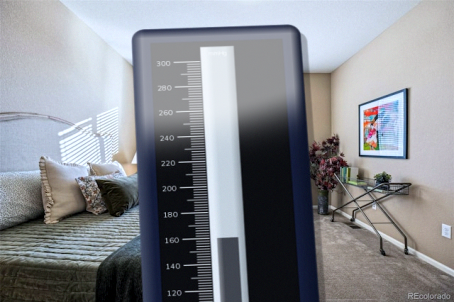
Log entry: 160 mmHg
